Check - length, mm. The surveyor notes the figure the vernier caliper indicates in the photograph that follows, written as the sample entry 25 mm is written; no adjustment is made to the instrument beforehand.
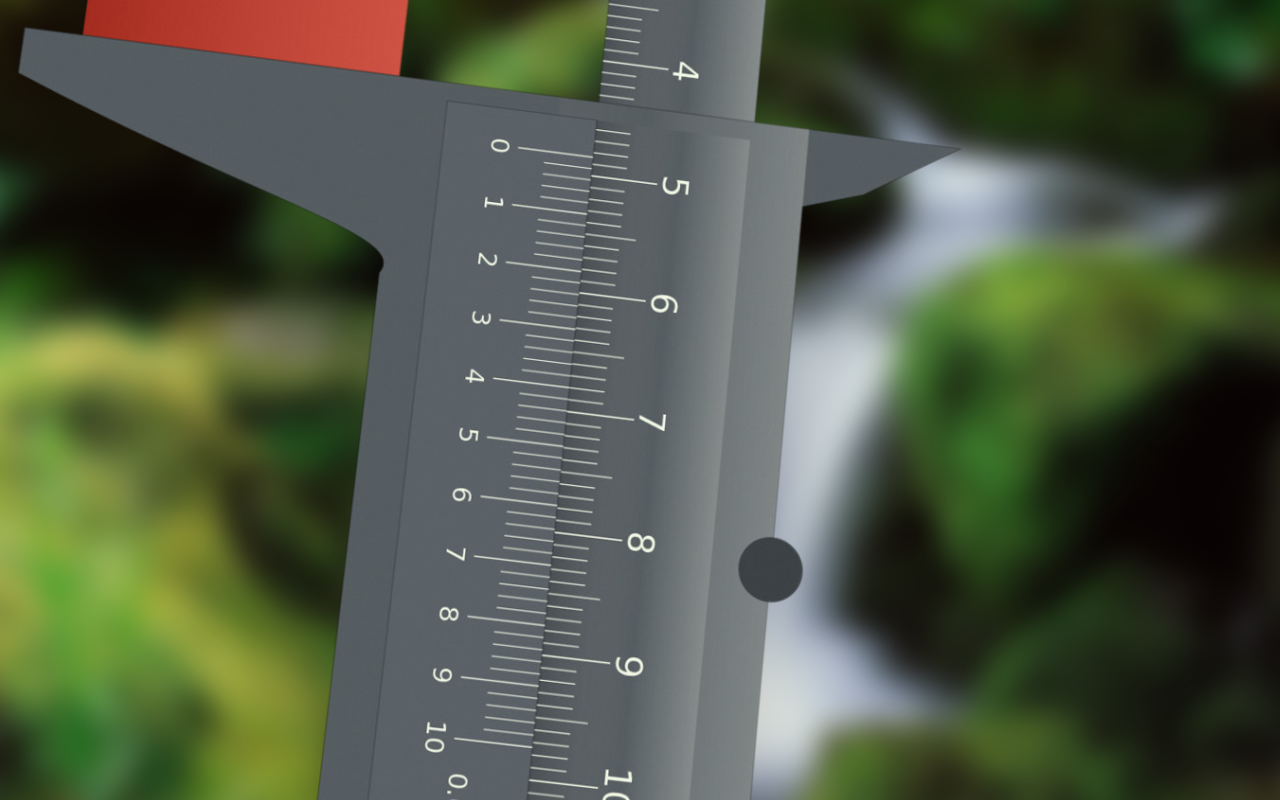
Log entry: 48.4 mm
